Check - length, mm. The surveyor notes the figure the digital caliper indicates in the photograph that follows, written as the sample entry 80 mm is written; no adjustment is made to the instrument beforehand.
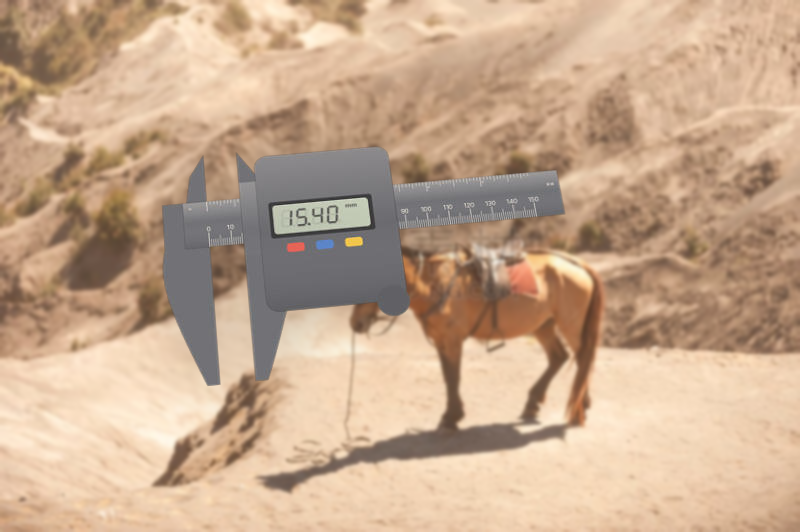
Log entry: 15.40 mm
